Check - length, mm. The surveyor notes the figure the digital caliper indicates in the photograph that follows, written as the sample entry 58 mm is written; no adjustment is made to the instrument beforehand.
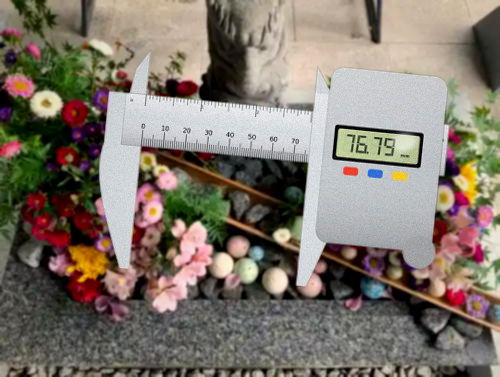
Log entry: 76.79 mm
